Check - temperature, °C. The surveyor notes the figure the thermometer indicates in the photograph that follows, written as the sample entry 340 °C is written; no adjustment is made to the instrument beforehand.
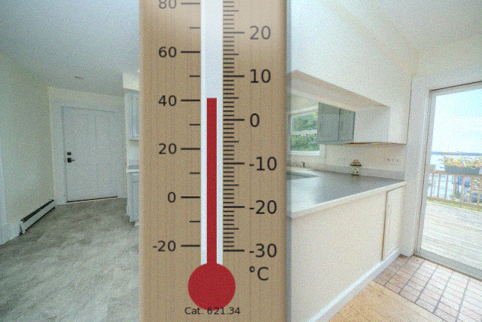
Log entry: 5 °C
